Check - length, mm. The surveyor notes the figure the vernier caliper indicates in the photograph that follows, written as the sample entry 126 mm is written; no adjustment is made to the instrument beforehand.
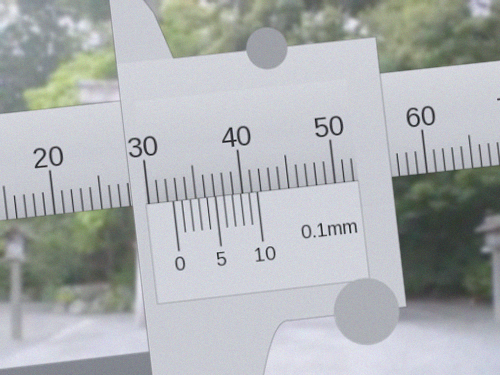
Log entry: 32.6 mm
